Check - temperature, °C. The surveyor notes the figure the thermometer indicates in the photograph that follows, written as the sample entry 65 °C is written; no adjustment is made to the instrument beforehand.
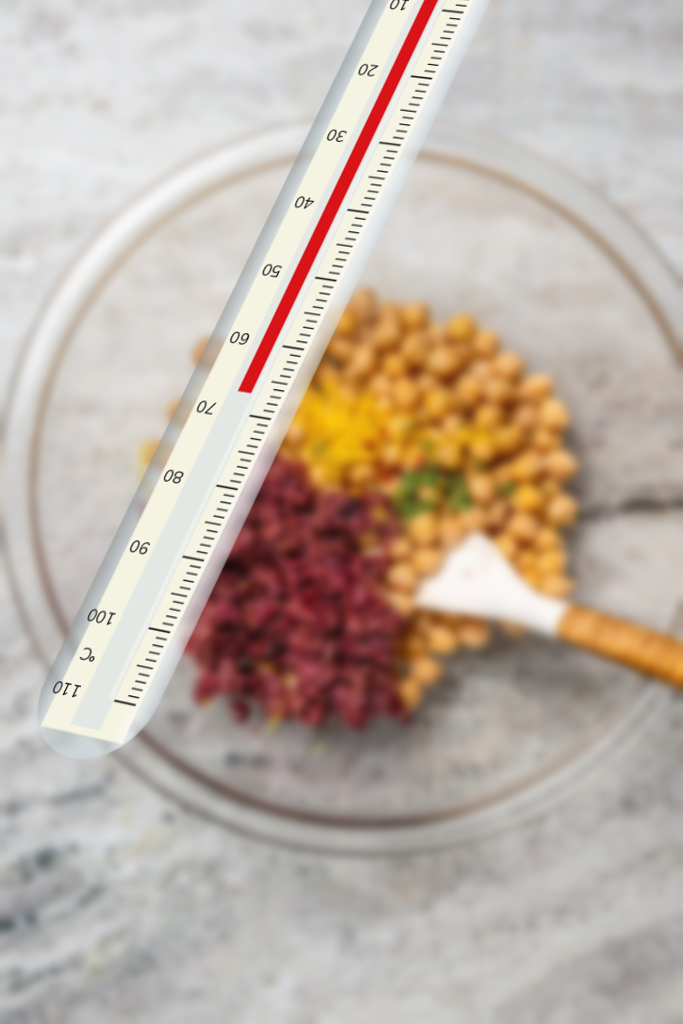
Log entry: 67 °C
